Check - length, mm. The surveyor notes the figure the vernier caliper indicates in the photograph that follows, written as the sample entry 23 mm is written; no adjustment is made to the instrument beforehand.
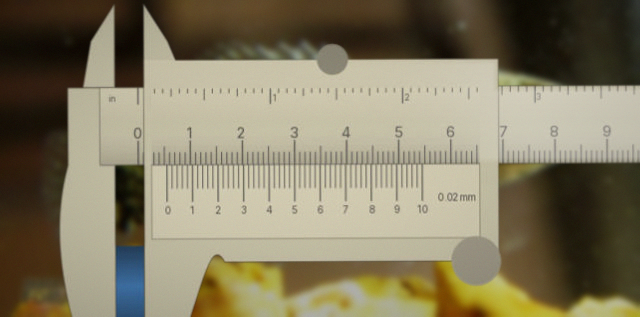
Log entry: 5.5 mm
